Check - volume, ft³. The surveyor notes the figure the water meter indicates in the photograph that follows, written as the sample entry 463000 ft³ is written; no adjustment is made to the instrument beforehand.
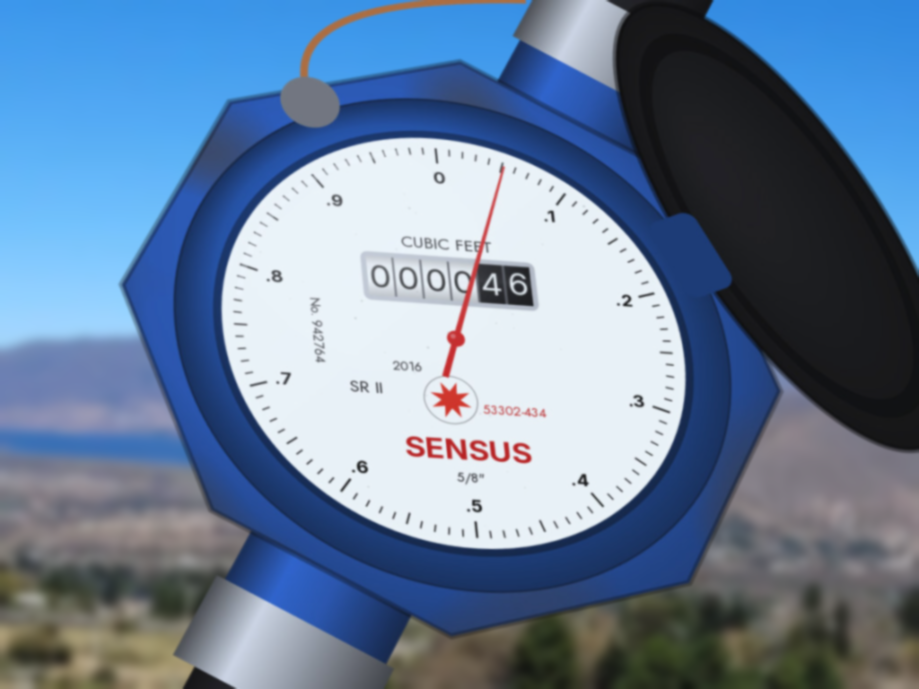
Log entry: 46.05 ft³
